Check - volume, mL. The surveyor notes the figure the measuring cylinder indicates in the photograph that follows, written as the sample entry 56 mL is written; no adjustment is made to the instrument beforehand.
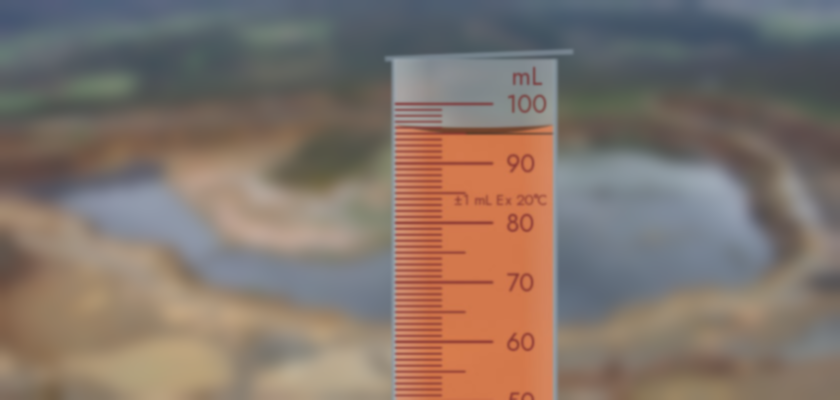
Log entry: 95 mL
